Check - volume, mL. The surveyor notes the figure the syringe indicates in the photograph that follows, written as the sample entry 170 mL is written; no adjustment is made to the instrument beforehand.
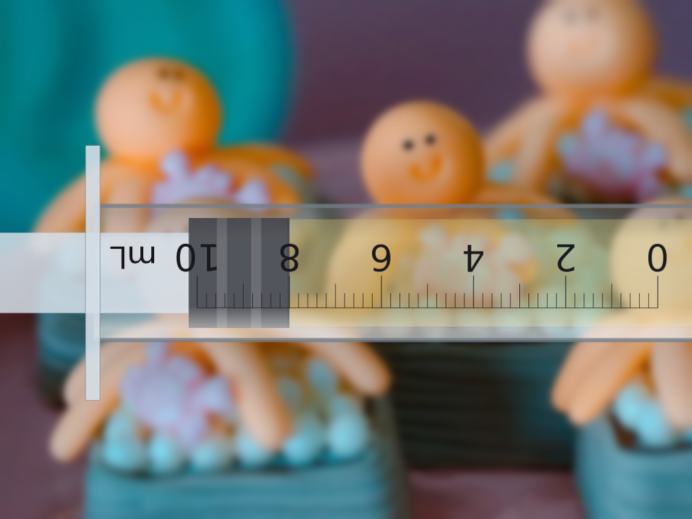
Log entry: 8 mL
